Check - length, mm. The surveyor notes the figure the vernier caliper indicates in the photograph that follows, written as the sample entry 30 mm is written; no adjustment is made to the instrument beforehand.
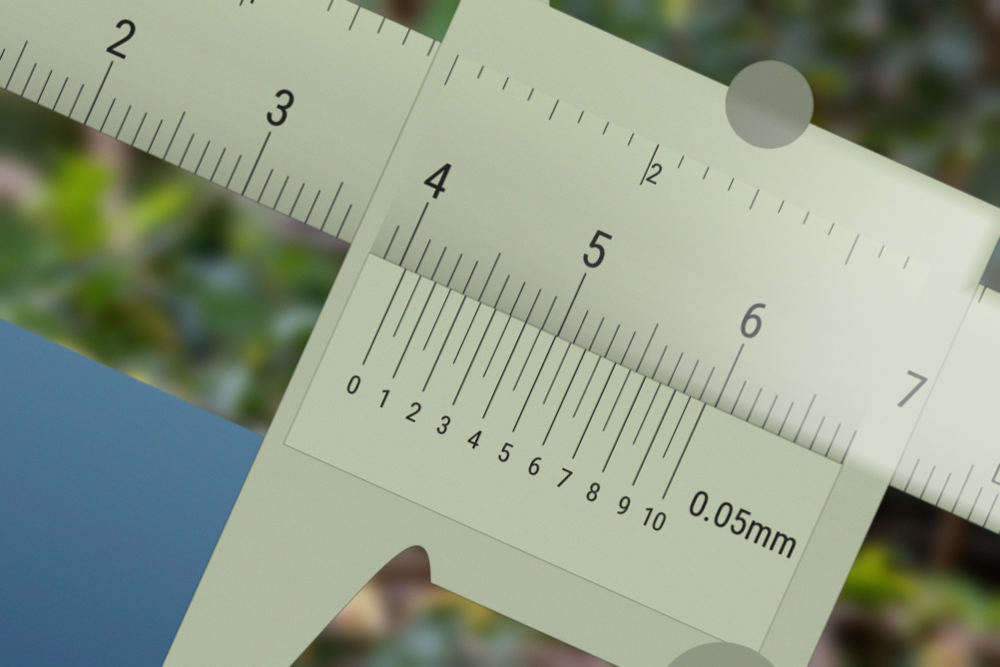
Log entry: 40.4 mm
